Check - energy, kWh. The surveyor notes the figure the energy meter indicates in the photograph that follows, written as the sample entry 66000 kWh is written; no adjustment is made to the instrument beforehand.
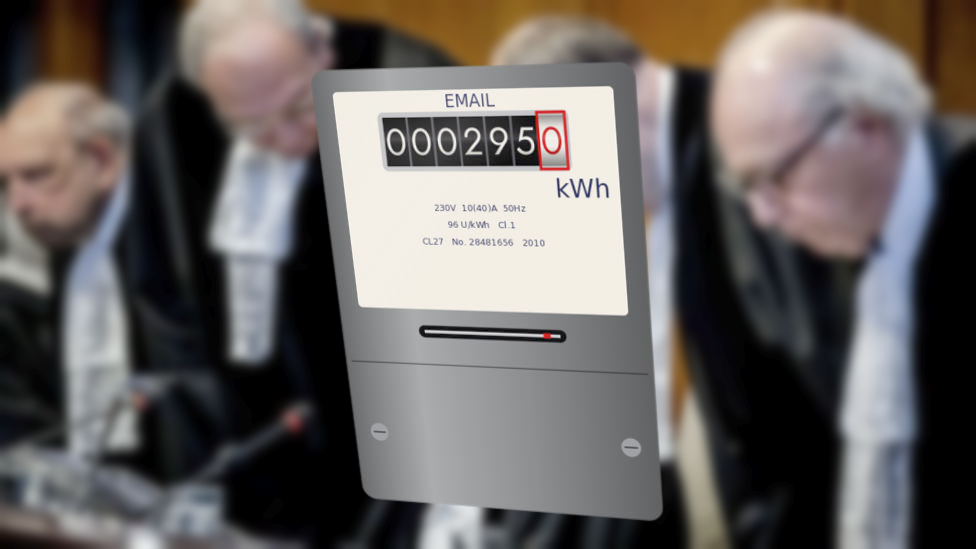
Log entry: 295.0 kWh
